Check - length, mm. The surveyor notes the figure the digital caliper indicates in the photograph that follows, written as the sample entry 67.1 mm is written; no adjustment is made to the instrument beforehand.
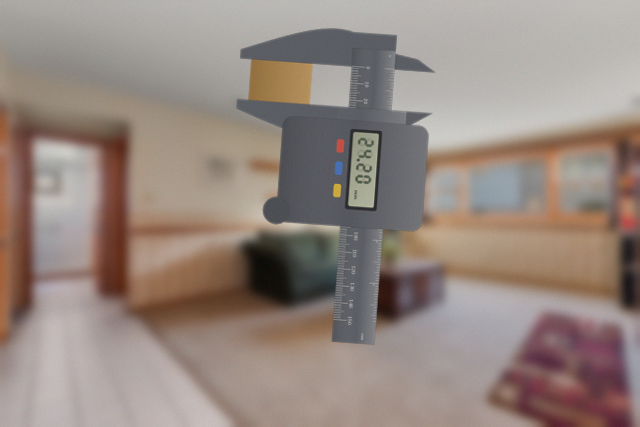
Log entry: 24.20 mm
